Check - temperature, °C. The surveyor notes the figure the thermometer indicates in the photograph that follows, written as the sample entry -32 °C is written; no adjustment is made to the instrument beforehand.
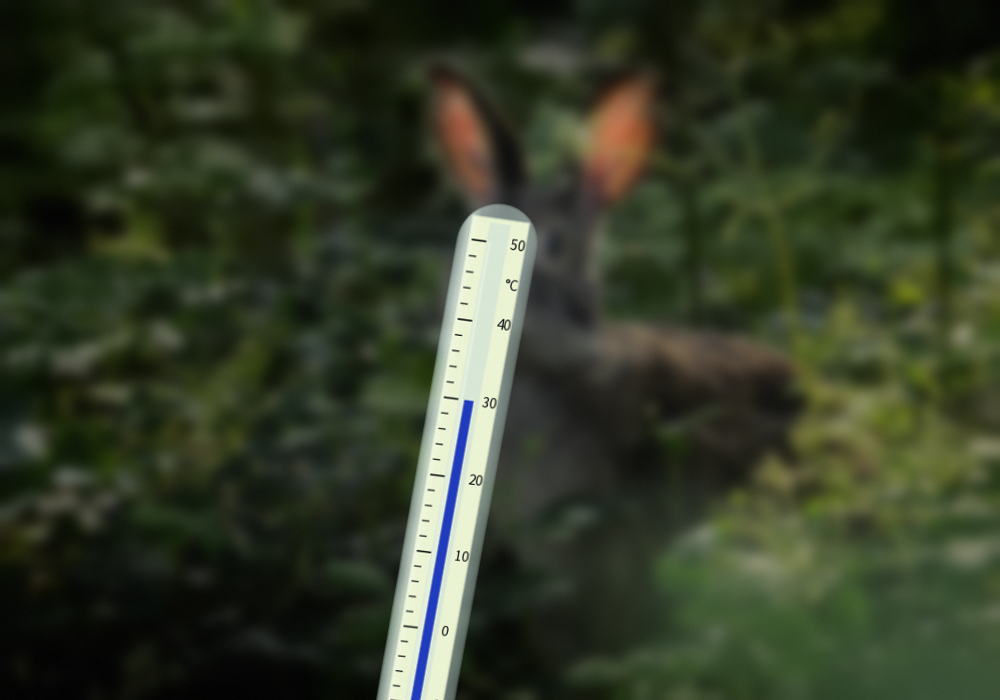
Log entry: 30 °C
